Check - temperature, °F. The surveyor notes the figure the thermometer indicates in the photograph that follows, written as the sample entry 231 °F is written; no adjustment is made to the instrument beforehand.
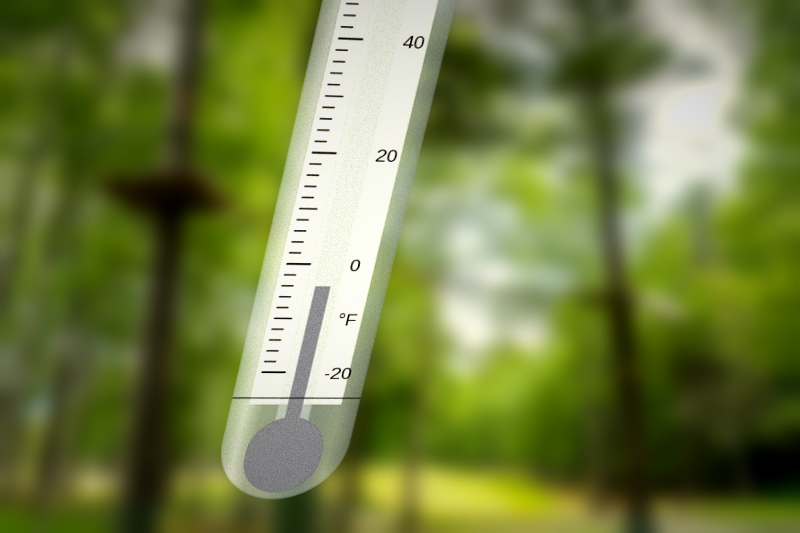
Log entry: -4 °F
